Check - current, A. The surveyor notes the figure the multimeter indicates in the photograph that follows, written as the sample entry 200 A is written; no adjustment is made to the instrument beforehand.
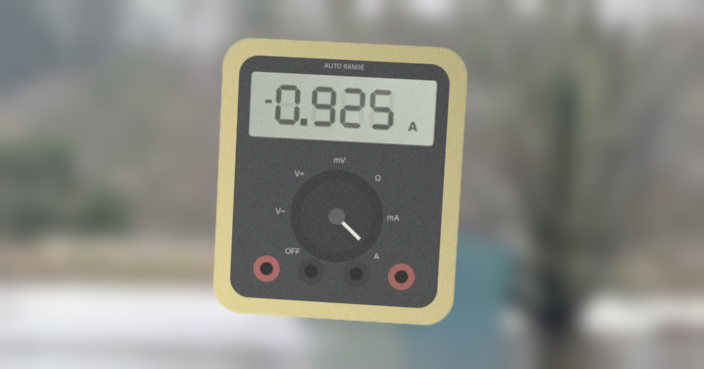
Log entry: -0.925 A
